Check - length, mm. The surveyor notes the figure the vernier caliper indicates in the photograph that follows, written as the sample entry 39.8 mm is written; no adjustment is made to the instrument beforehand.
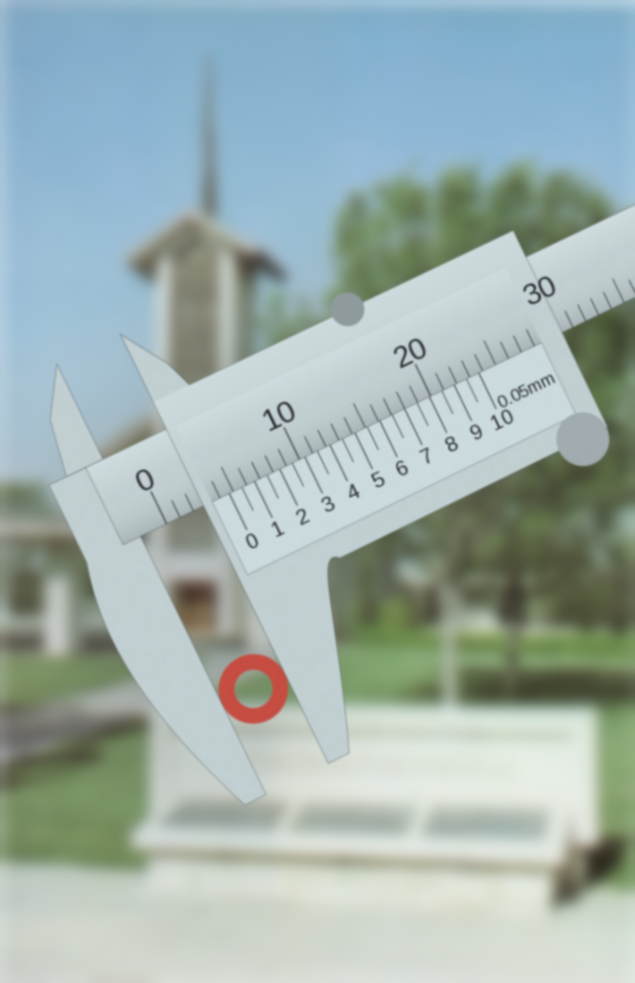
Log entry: 4.7 mm
